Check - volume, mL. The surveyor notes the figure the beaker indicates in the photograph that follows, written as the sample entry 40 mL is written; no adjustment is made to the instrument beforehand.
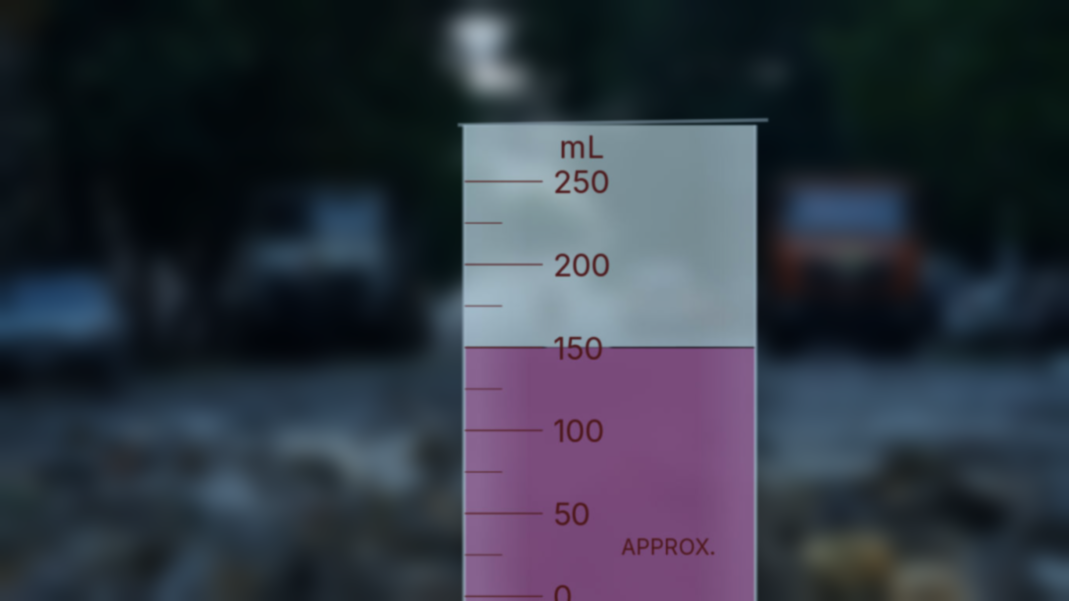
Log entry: 150 mL
